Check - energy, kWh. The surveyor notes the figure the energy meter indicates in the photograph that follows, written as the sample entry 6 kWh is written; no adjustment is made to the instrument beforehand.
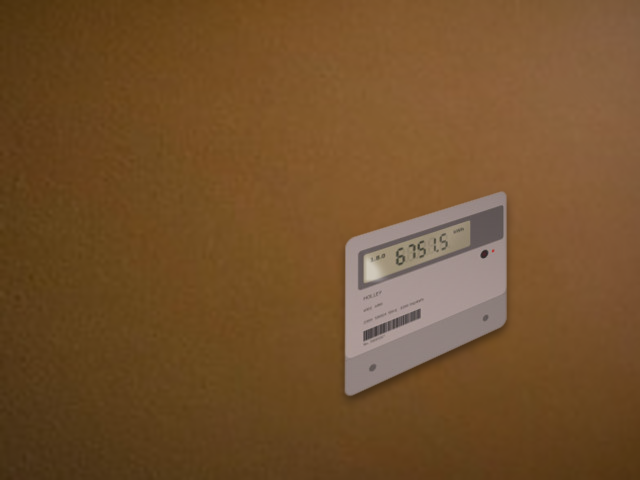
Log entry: 6751.5 kWh
